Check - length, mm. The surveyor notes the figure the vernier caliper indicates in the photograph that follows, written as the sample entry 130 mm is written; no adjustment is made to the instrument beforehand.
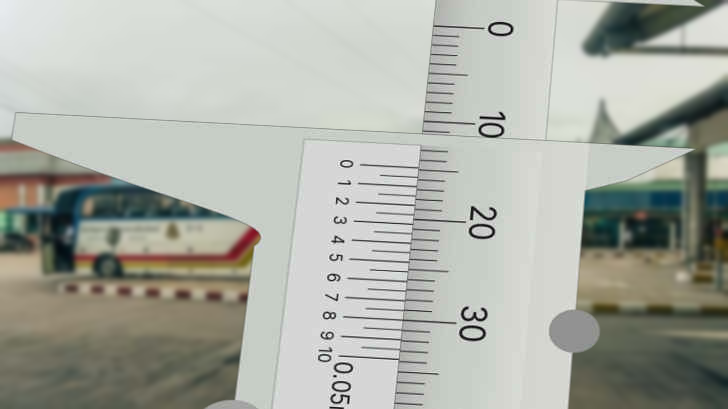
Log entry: 14.8 mm
